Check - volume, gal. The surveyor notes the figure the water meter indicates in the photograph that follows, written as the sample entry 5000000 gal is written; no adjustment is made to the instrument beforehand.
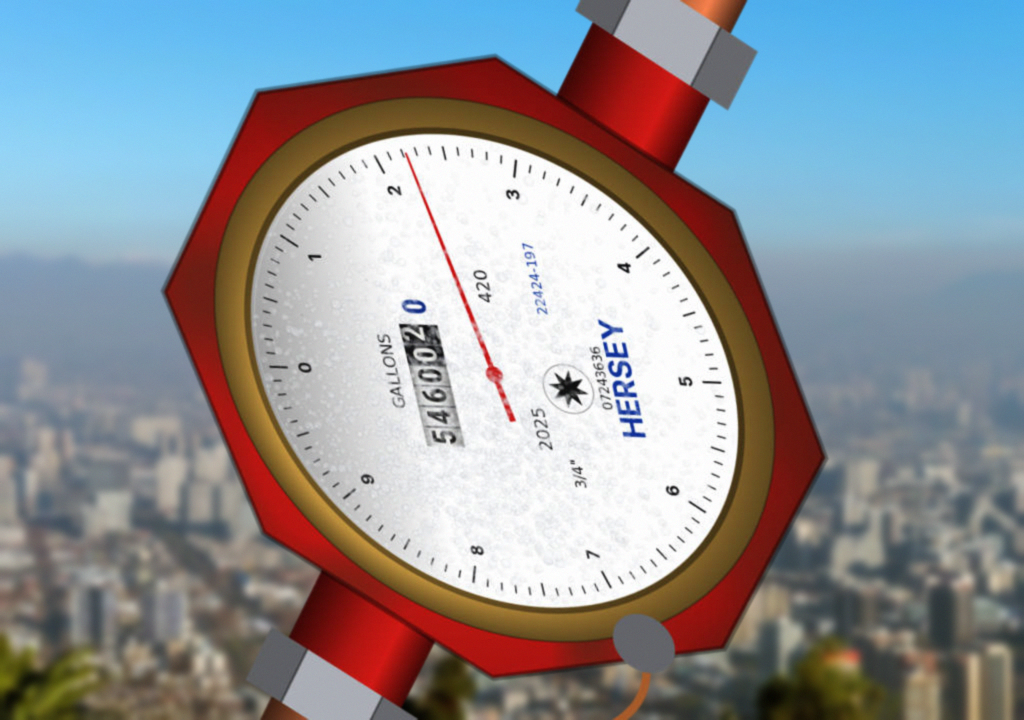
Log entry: 5460022.2 gal
